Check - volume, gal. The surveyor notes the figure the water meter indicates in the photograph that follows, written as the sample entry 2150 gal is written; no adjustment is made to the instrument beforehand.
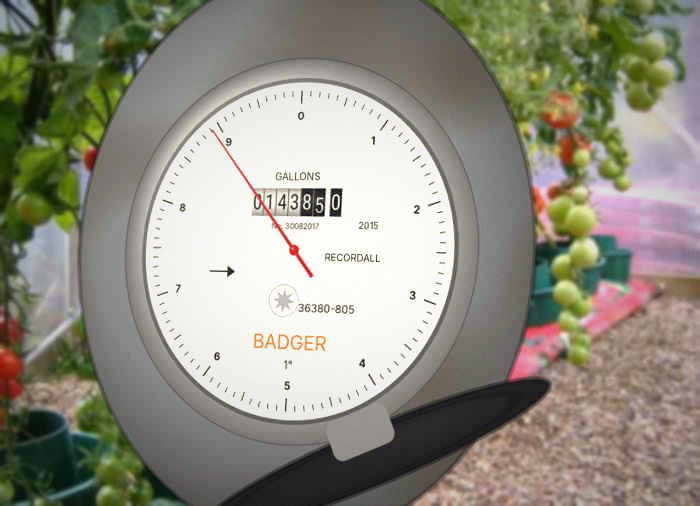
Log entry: 143848.9 gal
